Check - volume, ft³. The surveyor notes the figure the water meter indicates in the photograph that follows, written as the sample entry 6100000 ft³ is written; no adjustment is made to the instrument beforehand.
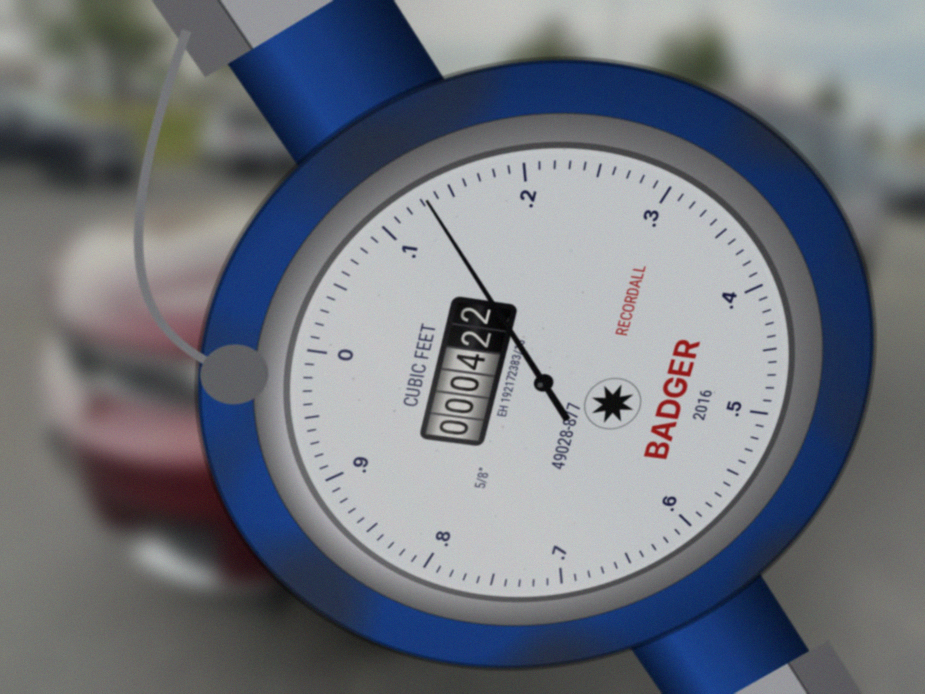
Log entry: 422.13 ft³
